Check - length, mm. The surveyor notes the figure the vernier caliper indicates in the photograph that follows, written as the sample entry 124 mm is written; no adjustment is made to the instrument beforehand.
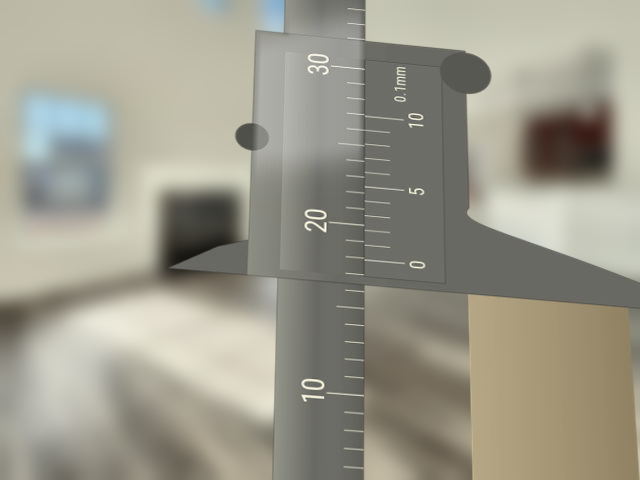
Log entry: 17.9 mm
